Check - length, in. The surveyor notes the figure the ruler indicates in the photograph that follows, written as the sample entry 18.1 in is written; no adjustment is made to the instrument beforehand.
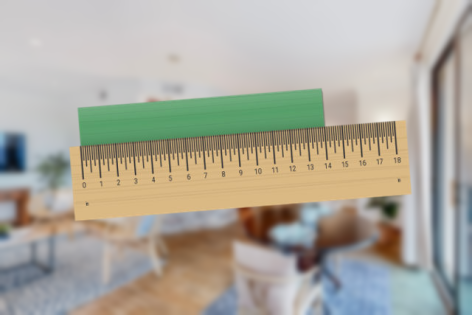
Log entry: 14 in
